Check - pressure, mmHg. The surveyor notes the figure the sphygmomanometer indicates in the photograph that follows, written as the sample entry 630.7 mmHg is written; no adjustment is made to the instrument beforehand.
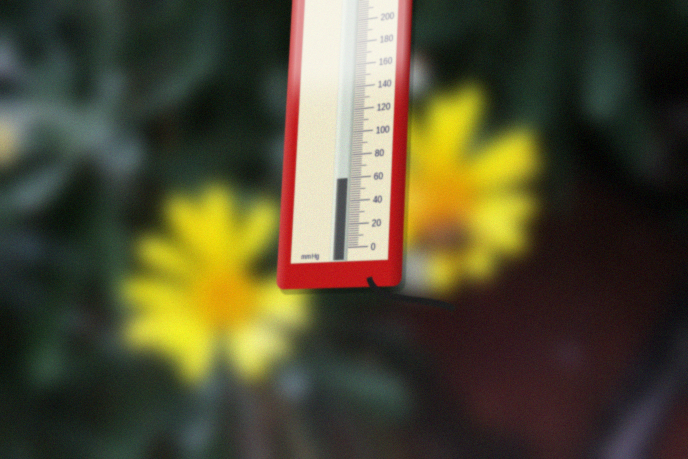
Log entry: 60 mmHg
